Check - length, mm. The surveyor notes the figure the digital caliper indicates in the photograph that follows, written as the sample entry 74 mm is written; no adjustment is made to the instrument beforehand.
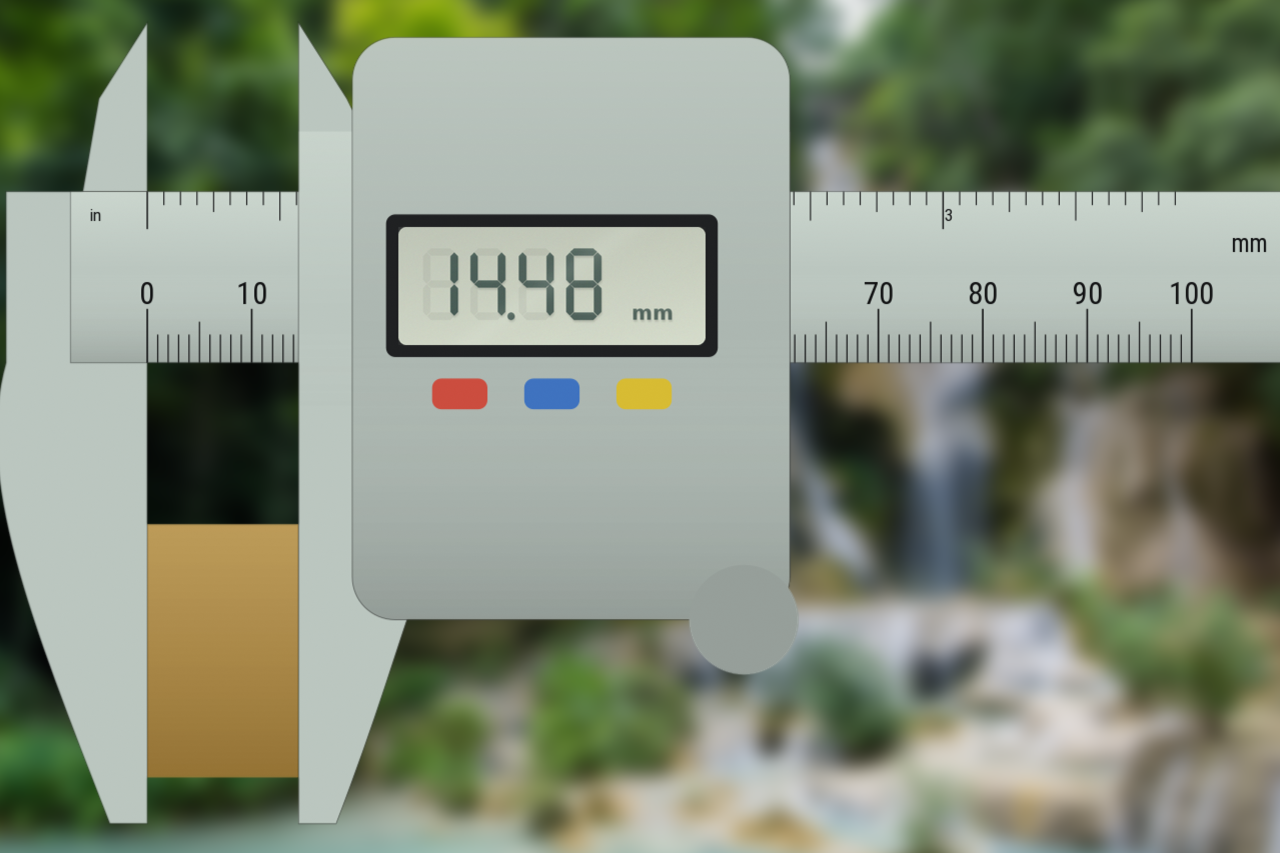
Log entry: 14.48 mm
